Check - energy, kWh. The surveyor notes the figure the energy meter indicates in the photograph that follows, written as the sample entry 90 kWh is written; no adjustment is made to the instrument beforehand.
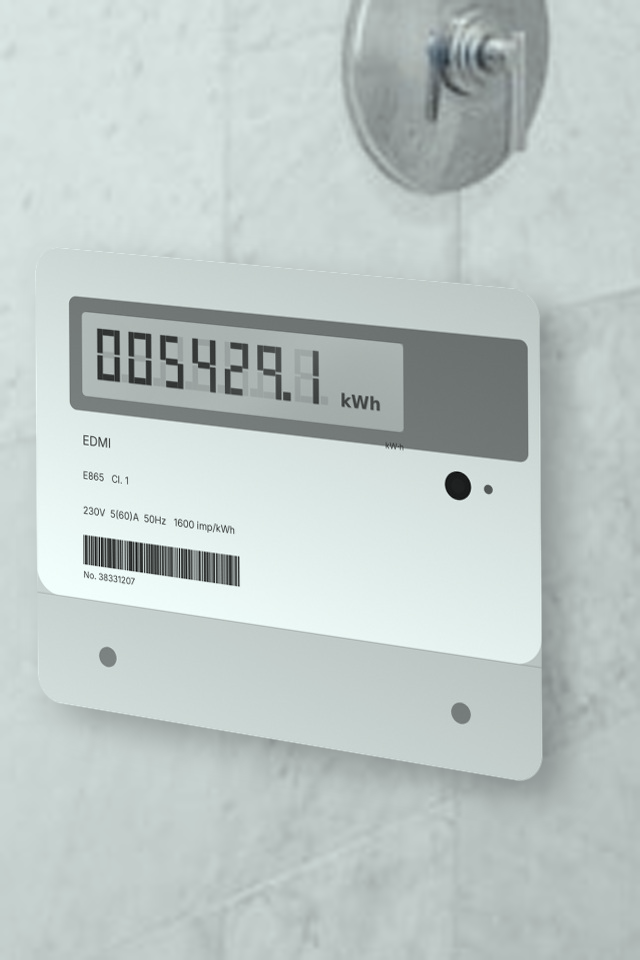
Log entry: 5429.1 kWh
